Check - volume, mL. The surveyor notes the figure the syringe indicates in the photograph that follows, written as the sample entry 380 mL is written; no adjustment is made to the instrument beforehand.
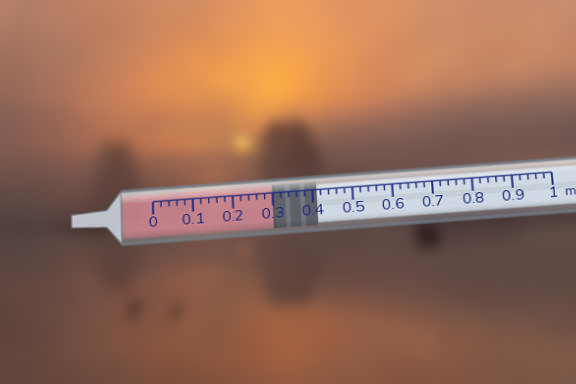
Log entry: 0.3 mL
